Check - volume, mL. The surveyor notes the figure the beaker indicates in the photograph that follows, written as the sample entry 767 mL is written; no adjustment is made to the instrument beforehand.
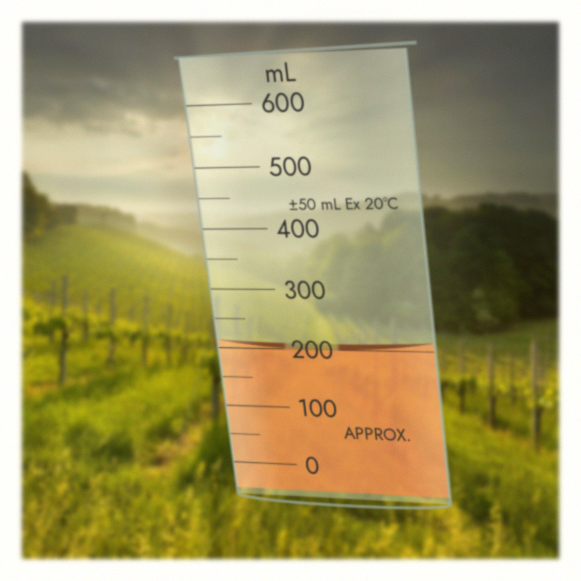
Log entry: 200 mL
